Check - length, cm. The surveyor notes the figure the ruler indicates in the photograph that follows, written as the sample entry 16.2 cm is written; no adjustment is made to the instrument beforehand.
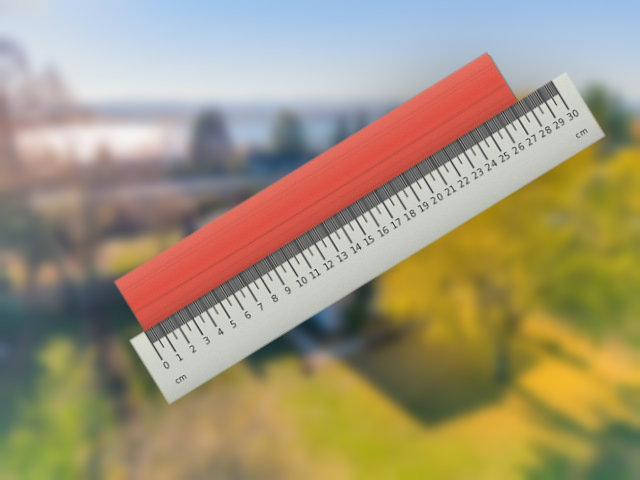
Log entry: 27.5 cm
